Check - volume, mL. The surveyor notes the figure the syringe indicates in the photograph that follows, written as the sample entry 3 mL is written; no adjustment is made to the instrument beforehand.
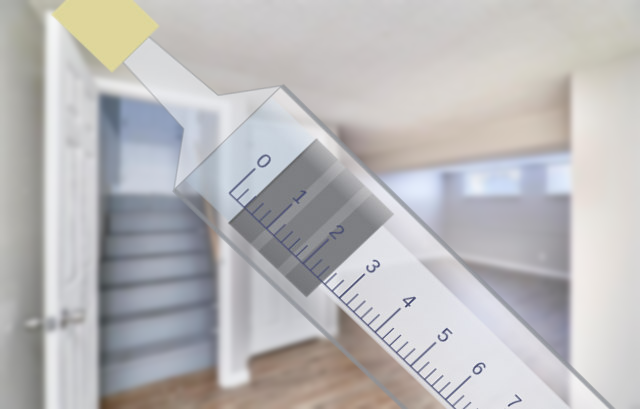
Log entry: 0.4 mL
